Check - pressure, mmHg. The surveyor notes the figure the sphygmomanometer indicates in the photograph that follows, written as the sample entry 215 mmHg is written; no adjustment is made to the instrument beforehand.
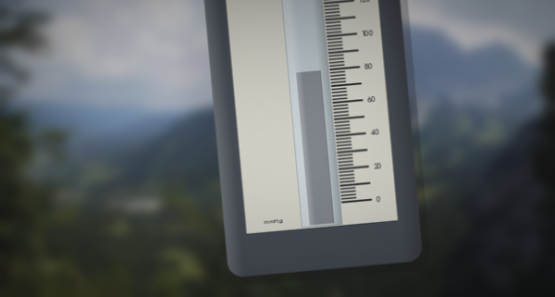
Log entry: 80 mmHg
